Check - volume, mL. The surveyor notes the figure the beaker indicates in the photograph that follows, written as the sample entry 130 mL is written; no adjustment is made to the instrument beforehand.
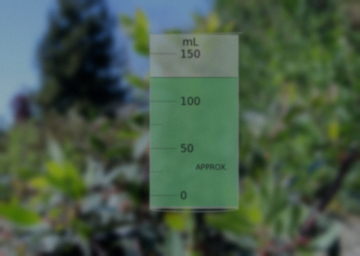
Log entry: 125 mL
